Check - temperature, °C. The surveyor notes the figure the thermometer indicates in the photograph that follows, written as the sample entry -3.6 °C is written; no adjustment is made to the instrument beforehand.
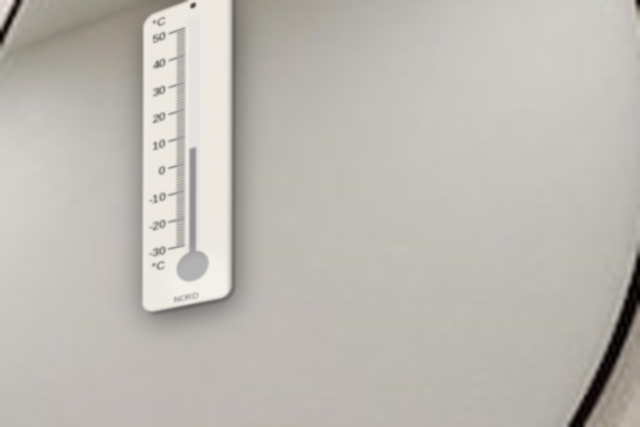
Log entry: 5 °C
